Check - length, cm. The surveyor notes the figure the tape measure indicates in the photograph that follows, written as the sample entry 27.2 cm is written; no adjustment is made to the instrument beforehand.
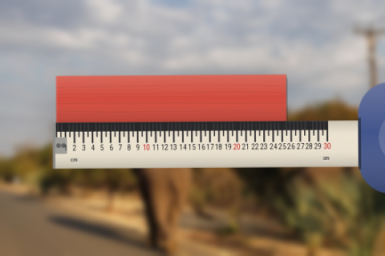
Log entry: 25.5 cm
